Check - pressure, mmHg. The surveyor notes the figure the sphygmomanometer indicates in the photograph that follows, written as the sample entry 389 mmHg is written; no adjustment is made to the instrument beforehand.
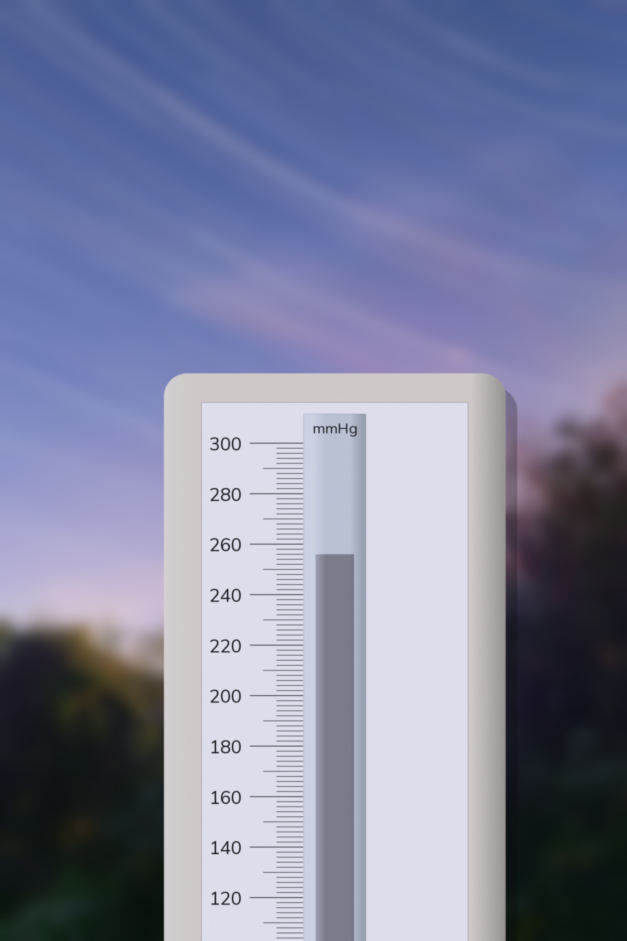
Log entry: 256 mmHg
